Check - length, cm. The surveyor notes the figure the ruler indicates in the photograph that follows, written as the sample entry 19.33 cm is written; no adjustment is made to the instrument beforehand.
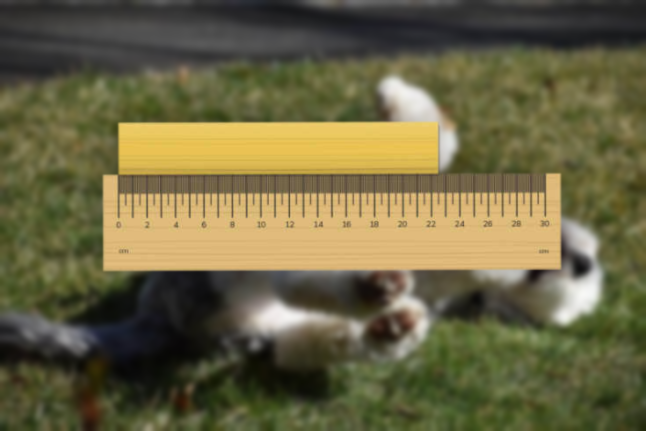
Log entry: 22.5 cm
